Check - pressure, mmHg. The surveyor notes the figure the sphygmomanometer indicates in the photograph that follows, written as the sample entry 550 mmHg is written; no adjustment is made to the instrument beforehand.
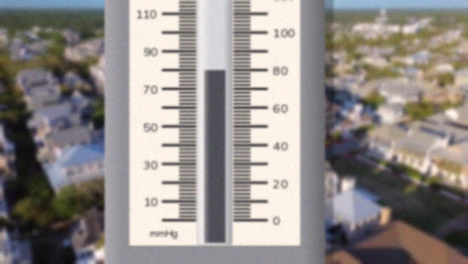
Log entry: 80 mmHg
